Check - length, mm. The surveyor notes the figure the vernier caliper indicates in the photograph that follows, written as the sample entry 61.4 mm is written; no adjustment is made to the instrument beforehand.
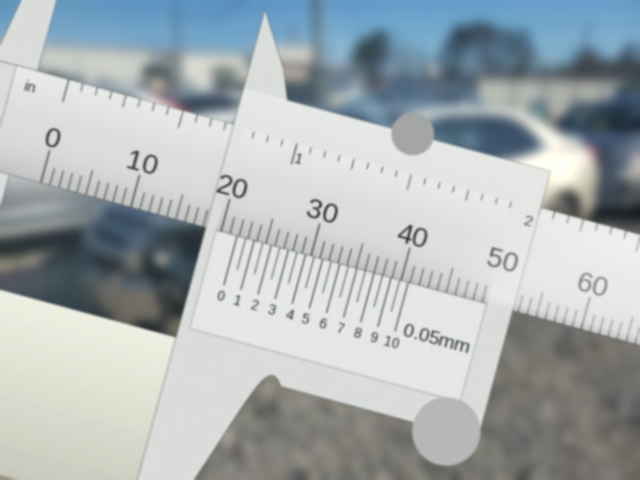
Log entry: 21.8 mm
